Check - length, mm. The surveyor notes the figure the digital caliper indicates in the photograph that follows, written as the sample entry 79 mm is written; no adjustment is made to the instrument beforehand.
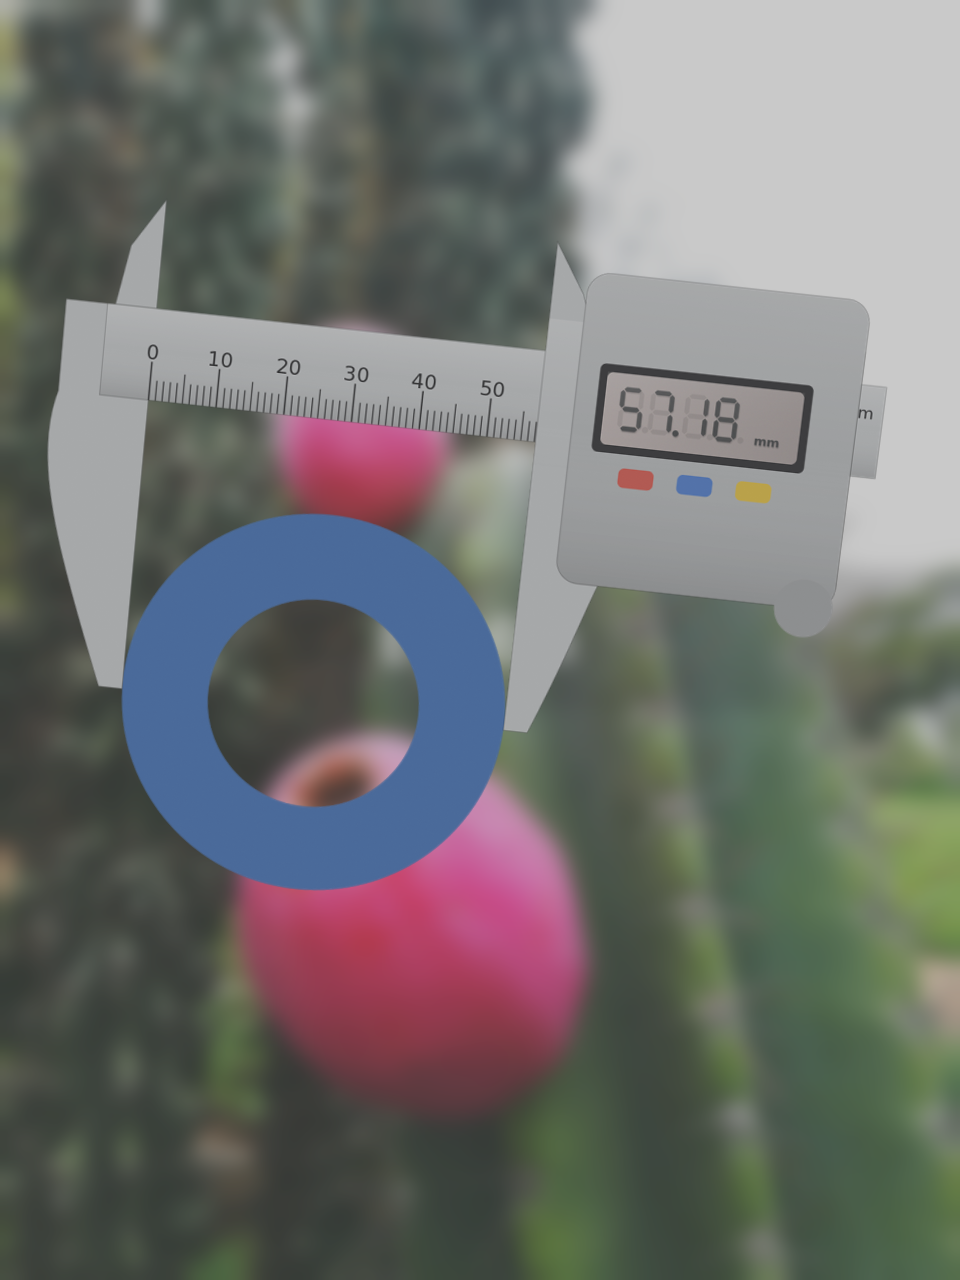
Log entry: 57.18 mm
